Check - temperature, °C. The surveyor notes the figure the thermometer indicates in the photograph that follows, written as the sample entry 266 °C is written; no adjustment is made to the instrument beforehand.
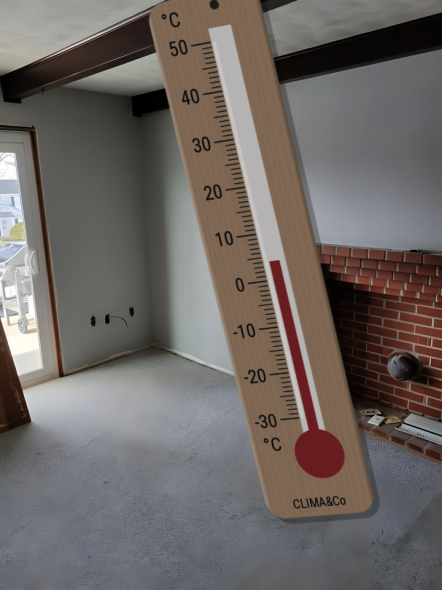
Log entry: 4 °C
